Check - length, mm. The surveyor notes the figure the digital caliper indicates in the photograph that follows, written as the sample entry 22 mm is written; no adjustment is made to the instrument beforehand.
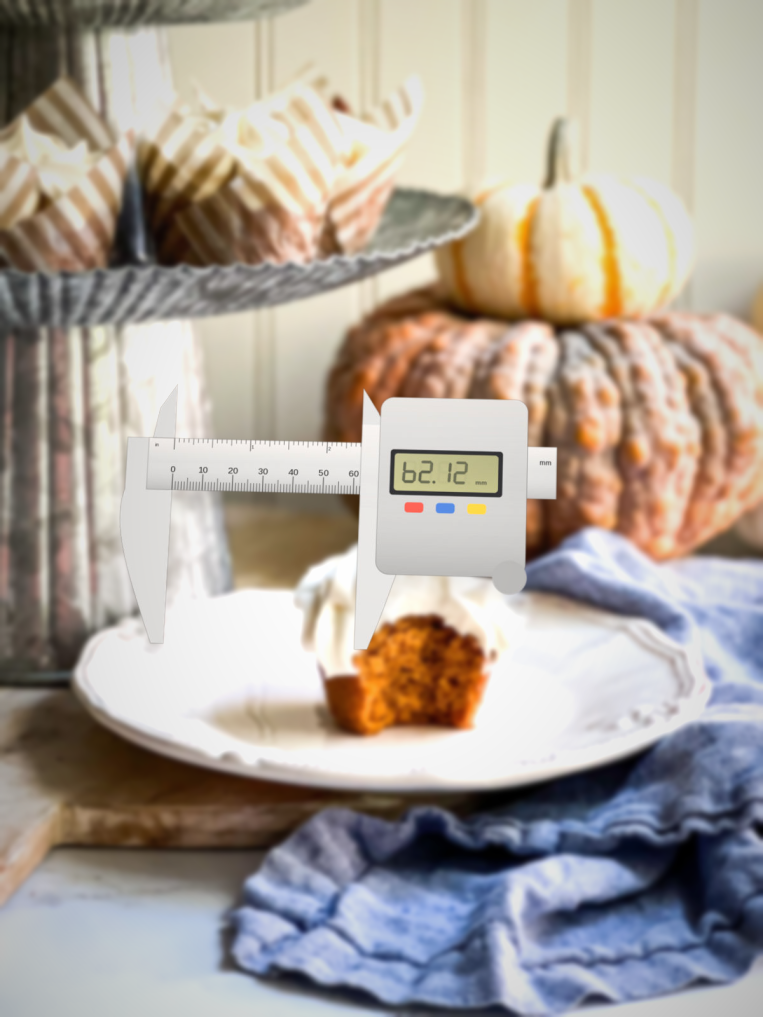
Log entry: 62.12 mm
